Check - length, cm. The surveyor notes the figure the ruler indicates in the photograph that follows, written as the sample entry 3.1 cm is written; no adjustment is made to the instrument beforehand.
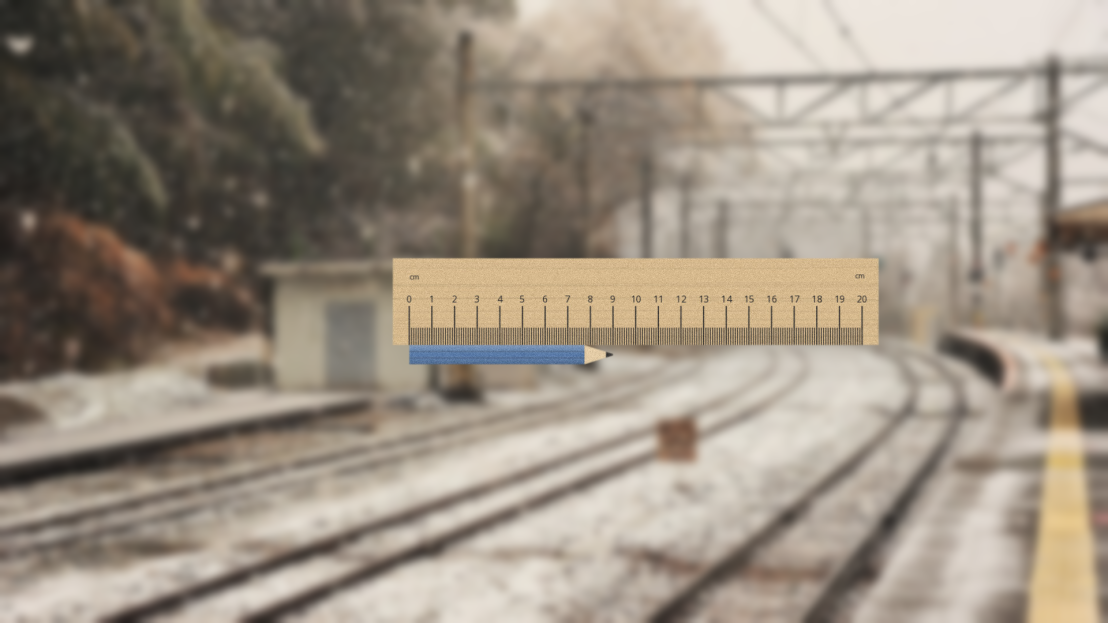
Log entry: 9 cm
